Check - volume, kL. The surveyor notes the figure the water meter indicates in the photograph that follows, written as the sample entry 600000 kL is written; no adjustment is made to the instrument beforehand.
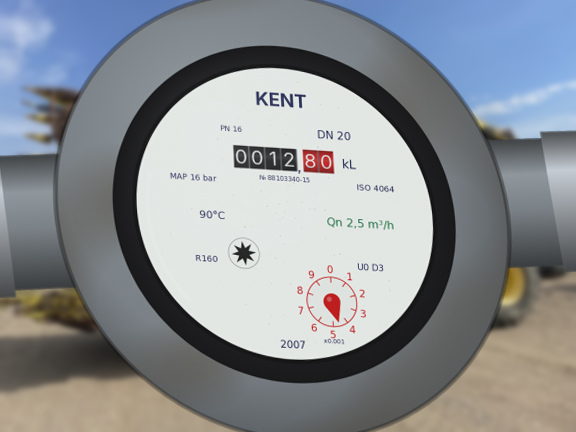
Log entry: 12.804 kL
